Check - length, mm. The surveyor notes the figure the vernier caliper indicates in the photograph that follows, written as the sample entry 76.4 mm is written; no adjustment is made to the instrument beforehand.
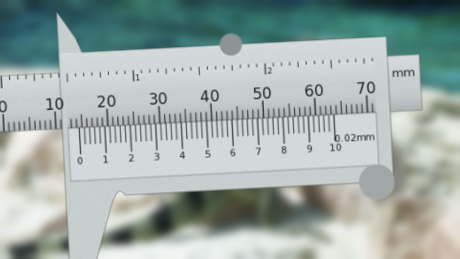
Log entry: 14.5 mm
